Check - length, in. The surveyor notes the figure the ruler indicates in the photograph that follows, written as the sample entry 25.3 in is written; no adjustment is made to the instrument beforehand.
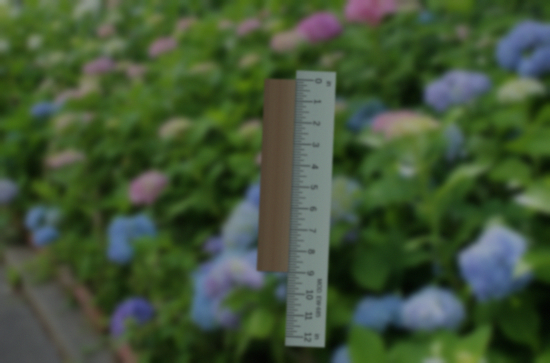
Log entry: 9 in
